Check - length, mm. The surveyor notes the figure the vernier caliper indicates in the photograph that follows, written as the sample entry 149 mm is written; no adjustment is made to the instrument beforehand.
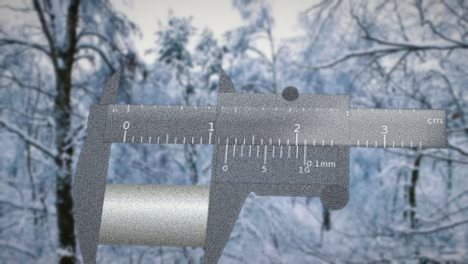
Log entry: 12.0 mm
